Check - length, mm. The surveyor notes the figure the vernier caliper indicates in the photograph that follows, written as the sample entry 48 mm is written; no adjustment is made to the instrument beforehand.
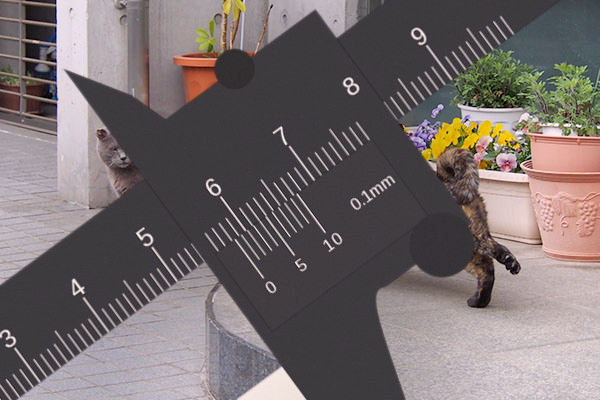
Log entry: 58.4 mm
